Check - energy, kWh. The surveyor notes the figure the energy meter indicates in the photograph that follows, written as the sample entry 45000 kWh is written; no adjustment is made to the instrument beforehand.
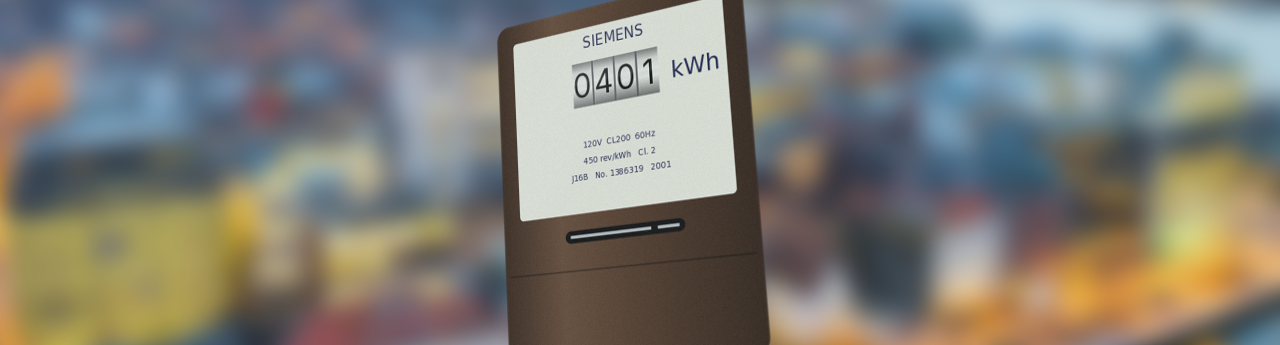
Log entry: 401 kWh
